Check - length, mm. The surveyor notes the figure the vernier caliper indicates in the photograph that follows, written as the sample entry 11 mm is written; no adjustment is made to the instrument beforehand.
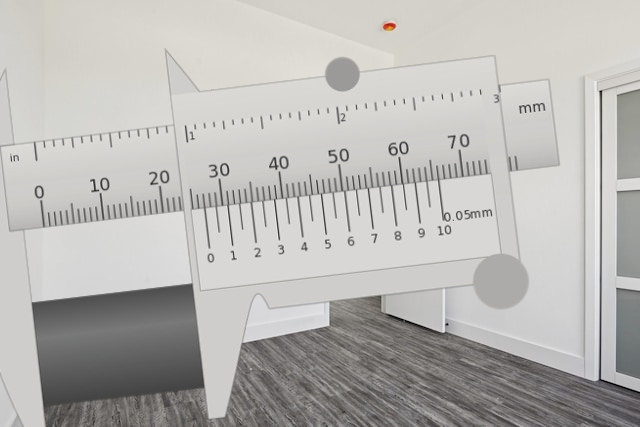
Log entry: 27.0 mm
